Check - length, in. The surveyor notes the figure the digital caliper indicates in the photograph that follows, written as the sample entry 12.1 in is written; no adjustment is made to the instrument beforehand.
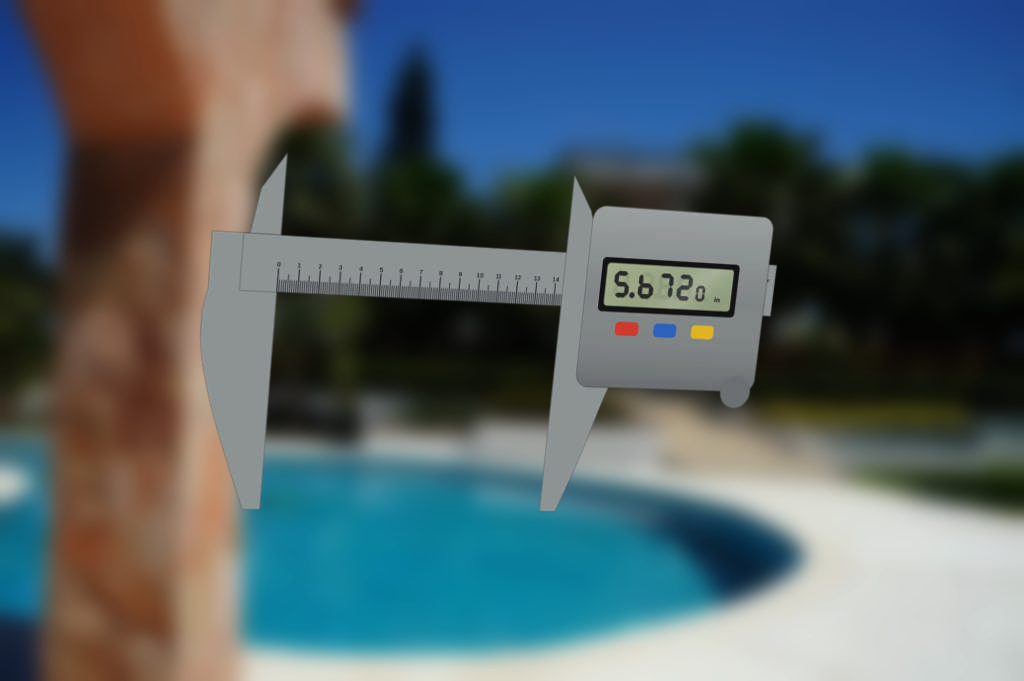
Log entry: 5.6720 in
